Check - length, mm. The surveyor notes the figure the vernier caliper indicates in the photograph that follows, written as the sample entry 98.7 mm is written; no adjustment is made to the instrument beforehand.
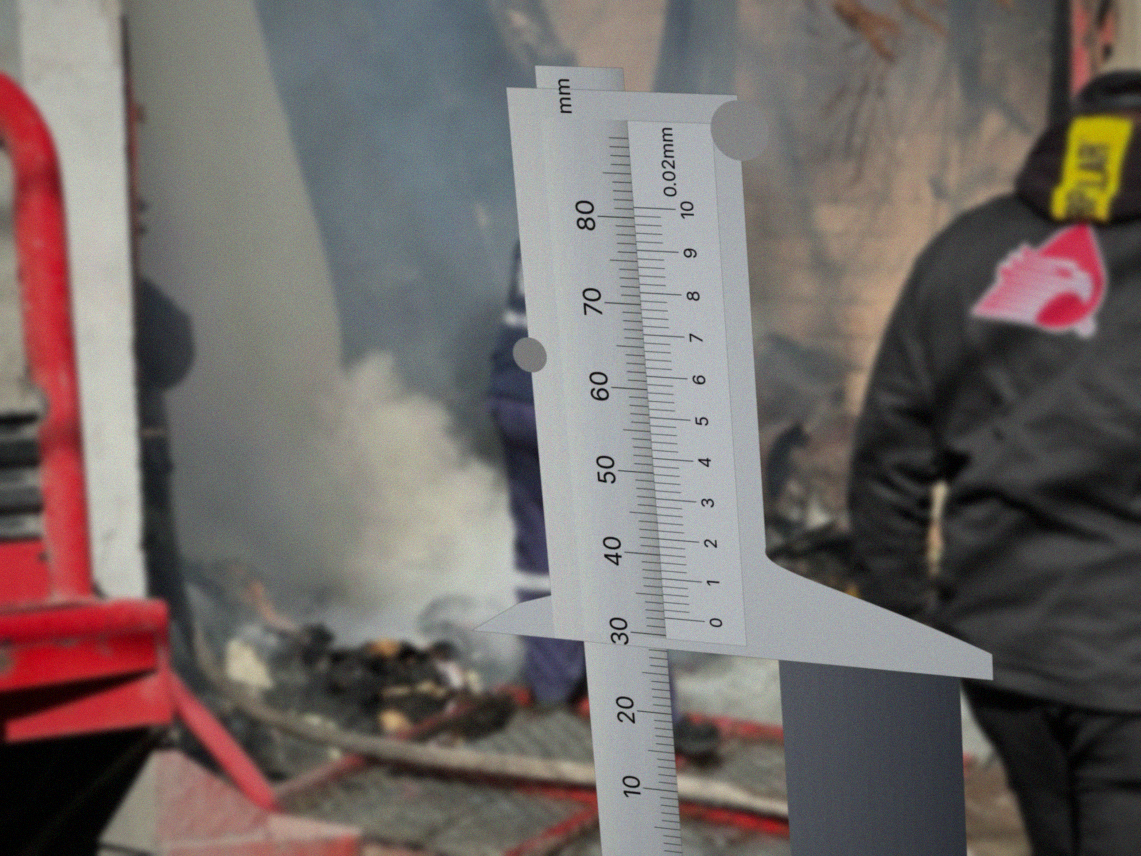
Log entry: 32.2 mm
